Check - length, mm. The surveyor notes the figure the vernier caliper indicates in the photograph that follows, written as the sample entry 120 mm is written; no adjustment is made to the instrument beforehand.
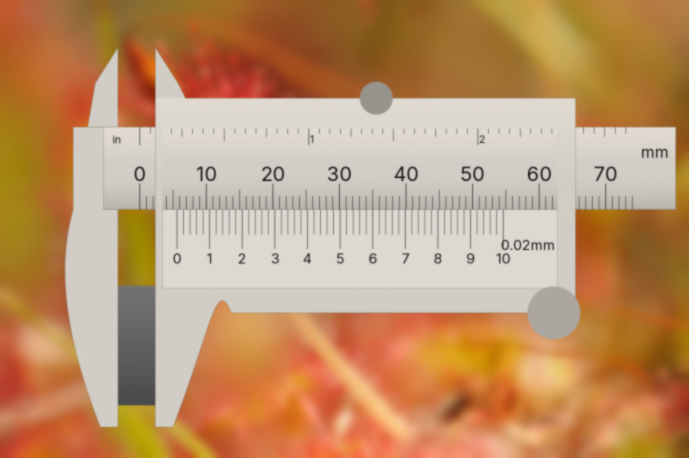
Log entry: 5.6 mm
